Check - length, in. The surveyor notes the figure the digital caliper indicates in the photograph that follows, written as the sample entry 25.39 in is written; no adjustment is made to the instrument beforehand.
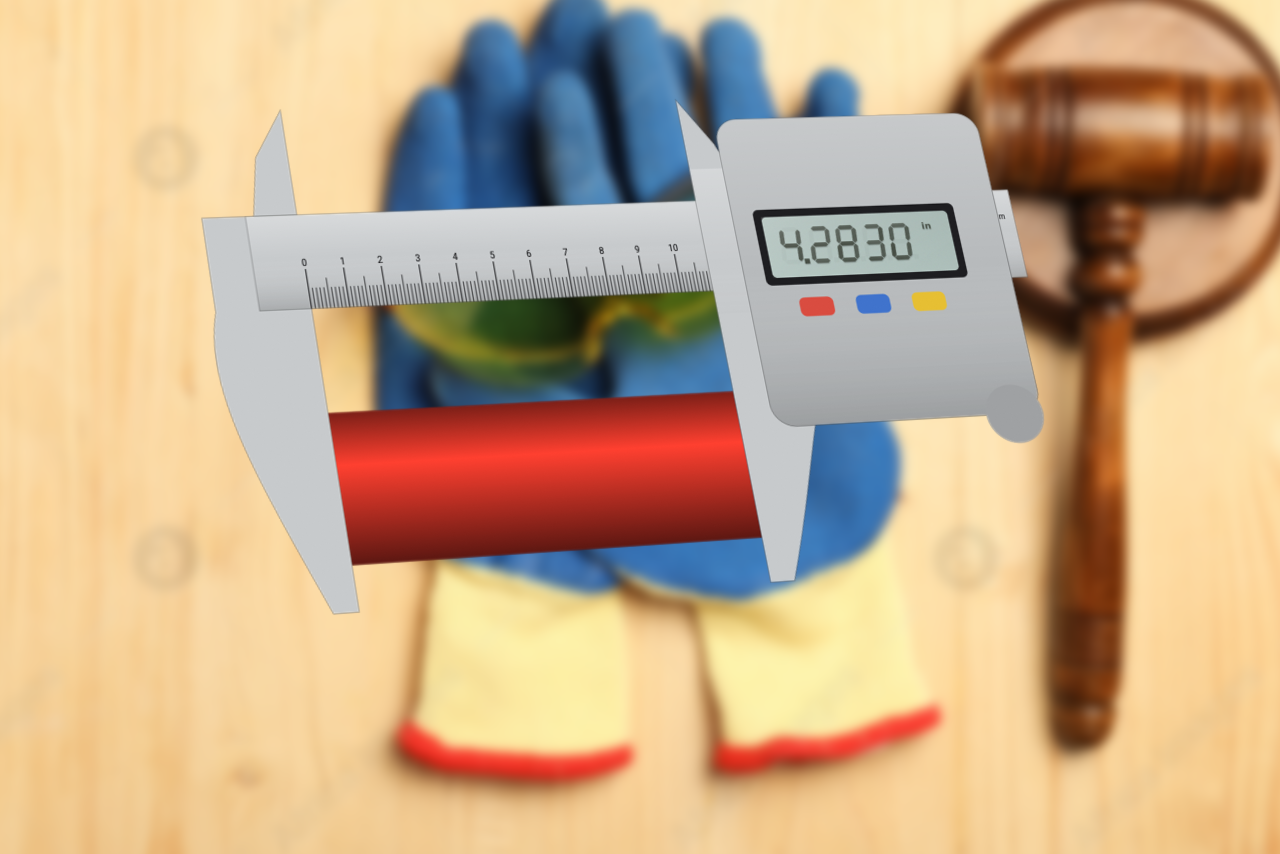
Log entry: 4.2830 in
